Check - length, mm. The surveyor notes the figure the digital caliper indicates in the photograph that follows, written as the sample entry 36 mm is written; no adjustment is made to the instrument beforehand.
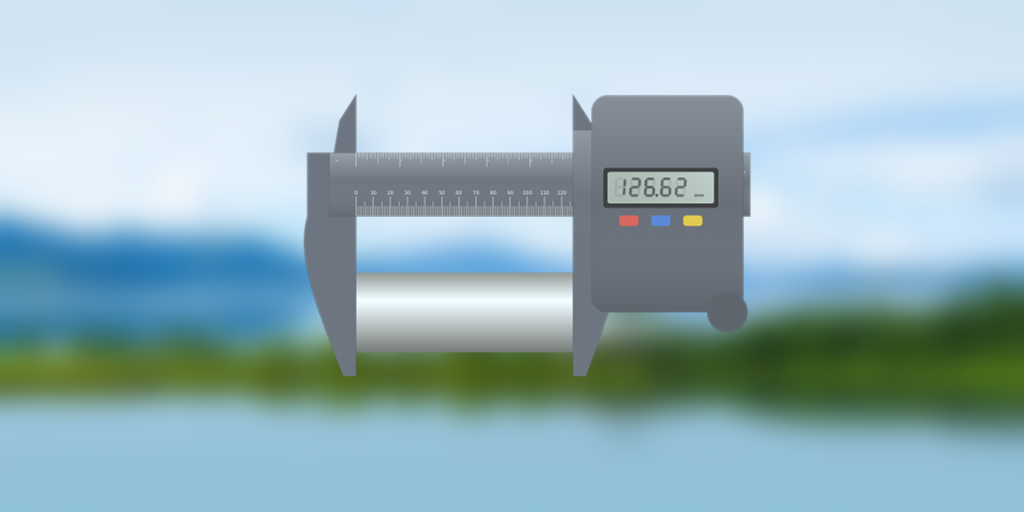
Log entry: 126.62 mm
